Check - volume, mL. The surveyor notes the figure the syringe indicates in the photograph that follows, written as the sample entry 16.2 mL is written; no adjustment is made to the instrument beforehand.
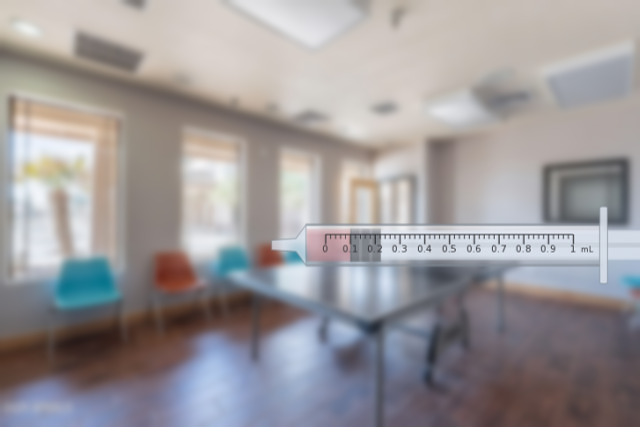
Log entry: 0.1 mL
